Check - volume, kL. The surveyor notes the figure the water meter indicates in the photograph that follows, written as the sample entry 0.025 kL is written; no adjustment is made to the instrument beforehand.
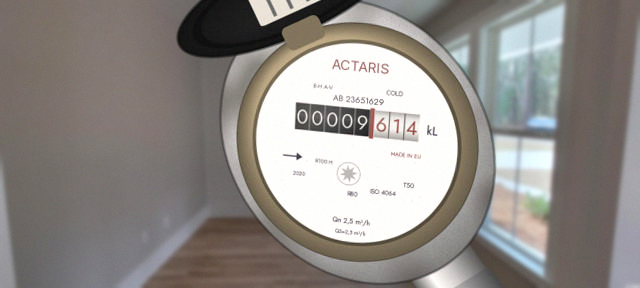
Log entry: 9.614 kL
